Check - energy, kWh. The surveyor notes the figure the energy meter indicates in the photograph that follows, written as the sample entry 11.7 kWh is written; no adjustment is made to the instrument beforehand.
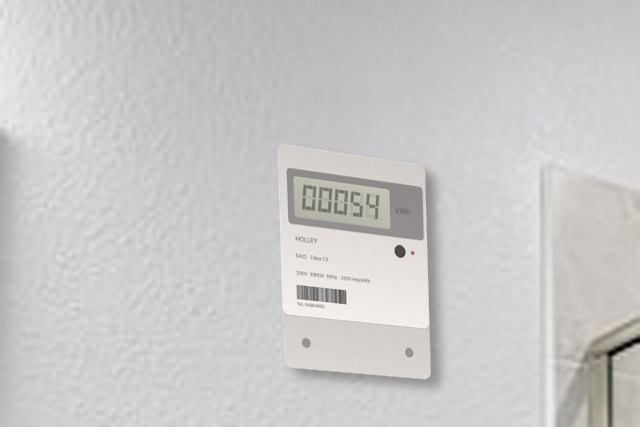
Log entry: 54 kWh
